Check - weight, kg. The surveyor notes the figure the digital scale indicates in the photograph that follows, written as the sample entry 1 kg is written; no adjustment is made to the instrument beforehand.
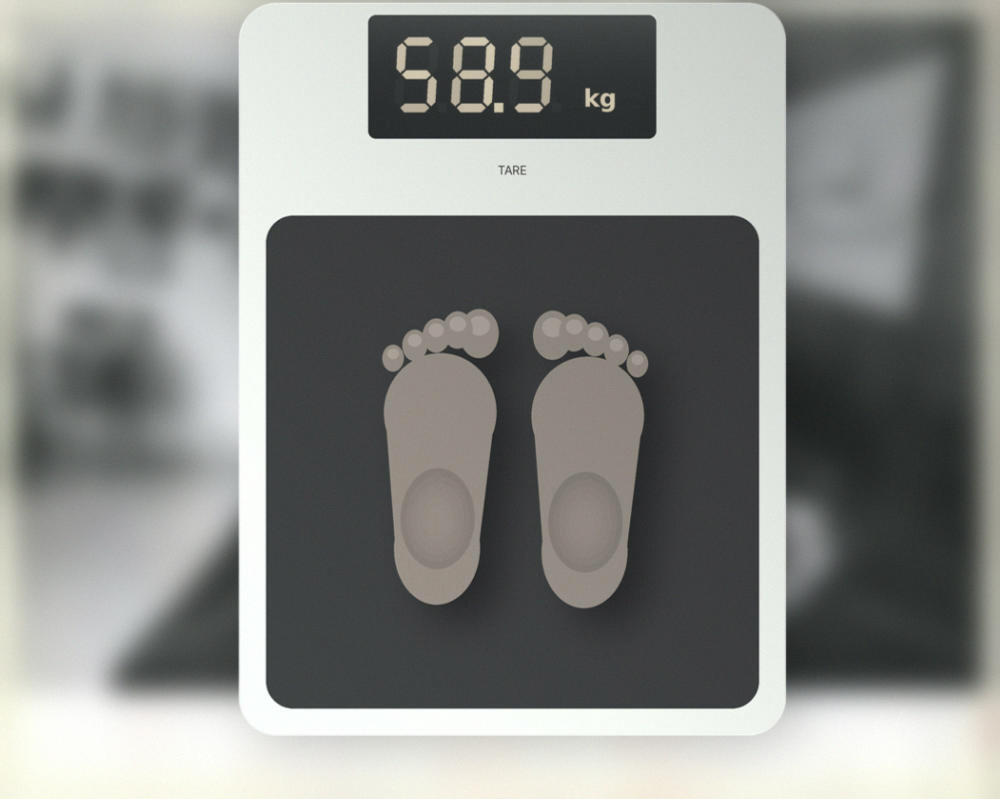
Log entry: 58.9 kg
